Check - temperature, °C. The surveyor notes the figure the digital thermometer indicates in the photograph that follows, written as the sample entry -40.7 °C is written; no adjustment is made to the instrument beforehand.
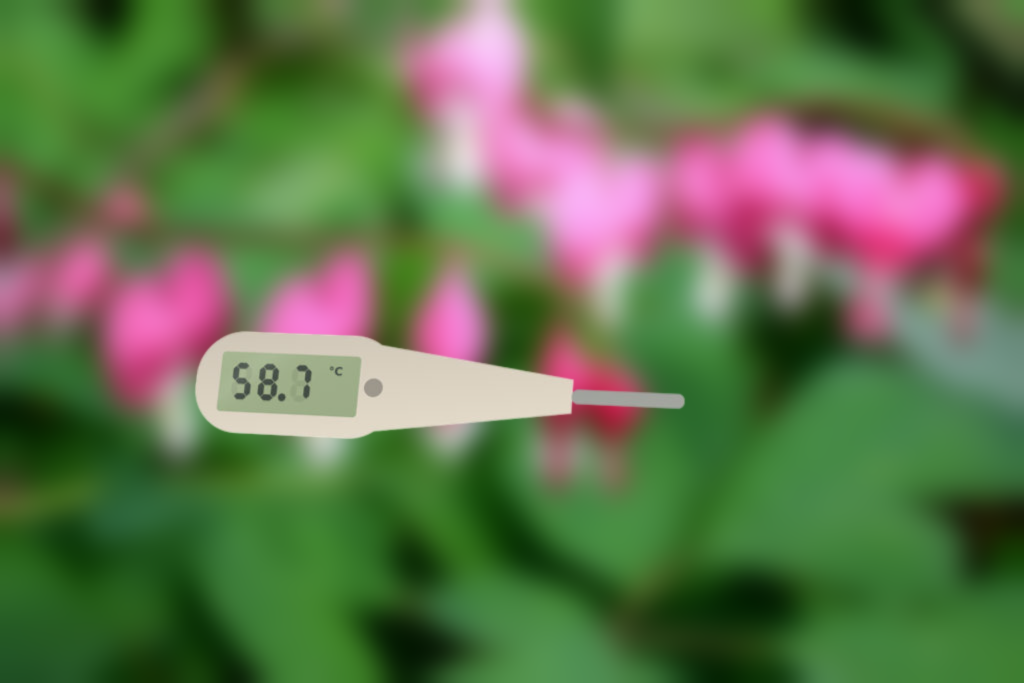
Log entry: 58.7 °C
